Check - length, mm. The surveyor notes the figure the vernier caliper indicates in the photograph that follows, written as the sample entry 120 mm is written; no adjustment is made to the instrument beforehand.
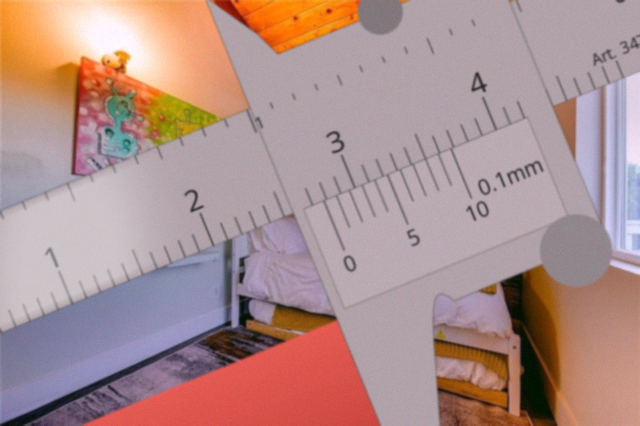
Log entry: 27.8 mm
